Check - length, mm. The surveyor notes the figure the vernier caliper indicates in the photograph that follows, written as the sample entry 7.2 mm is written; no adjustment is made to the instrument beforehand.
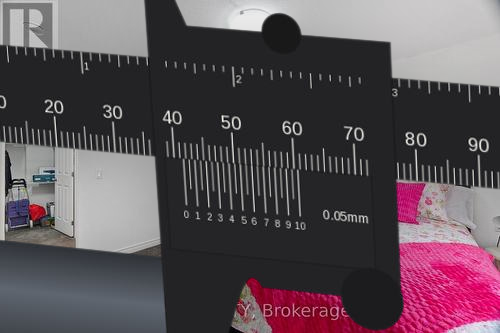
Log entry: 41.6 mm
